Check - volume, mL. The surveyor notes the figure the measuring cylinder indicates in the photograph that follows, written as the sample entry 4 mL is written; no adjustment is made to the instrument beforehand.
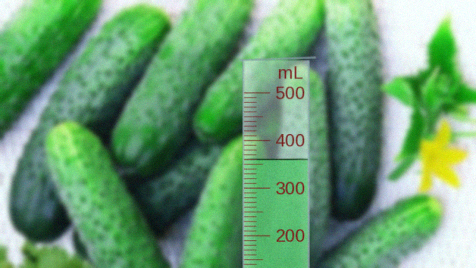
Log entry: 360 mL
